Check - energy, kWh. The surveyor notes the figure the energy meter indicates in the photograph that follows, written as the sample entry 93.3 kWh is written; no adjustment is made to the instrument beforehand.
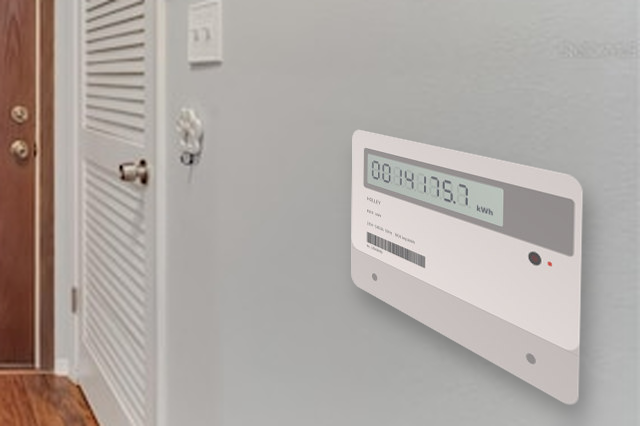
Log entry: 14175.7 kWh
